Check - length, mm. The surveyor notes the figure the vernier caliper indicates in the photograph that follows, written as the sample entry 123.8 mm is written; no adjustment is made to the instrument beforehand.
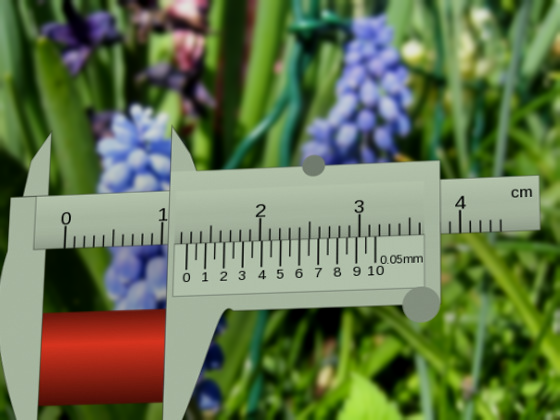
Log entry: 12.6 mm
